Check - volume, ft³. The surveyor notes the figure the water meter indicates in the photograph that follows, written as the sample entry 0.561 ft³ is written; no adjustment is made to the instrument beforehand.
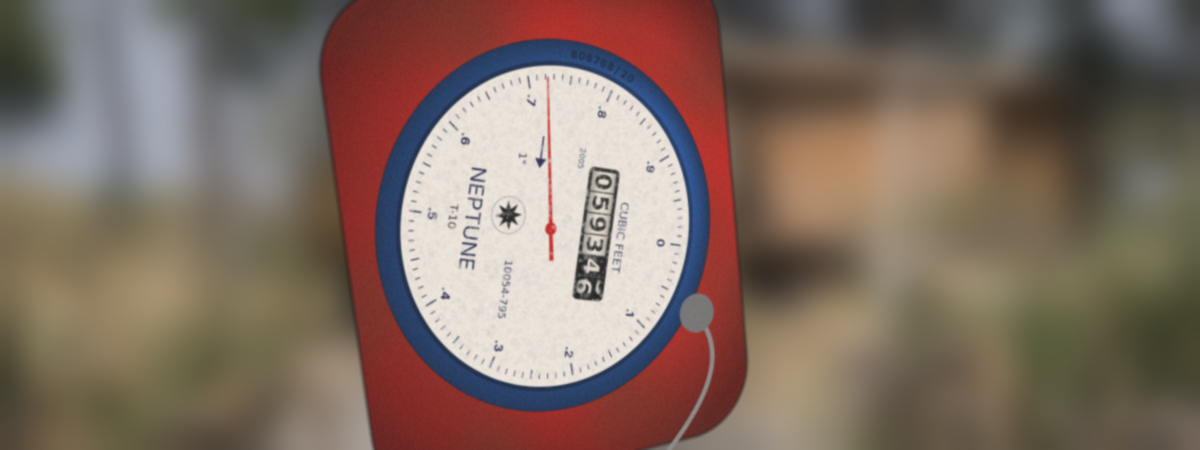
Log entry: 59345.72 ft³
